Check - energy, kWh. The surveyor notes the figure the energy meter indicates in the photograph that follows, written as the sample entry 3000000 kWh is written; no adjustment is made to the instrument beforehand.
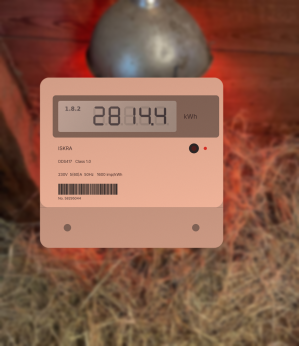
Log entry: 2814.4 kWh
